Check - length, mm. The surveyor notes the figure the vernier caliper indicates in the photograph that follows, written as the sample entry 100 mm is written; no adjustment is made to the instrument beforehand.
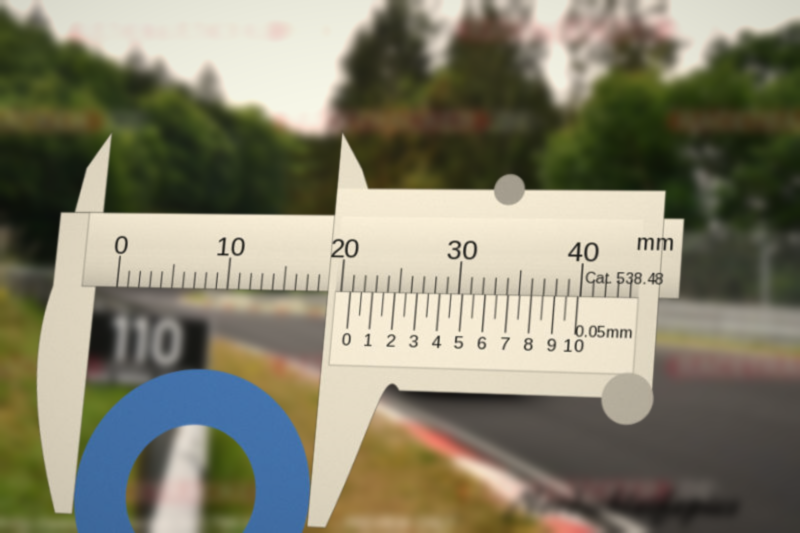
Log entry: 20.8 mm
